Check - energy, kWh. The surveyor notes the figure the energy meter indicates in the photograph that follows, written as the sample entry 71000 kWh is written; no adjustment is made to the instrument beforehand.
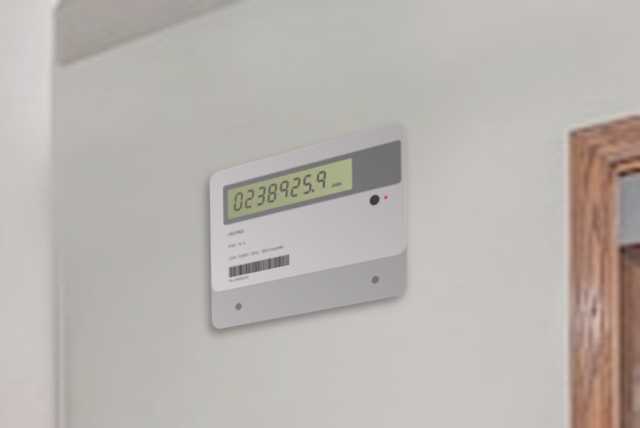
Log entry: 238925.9 kWh
